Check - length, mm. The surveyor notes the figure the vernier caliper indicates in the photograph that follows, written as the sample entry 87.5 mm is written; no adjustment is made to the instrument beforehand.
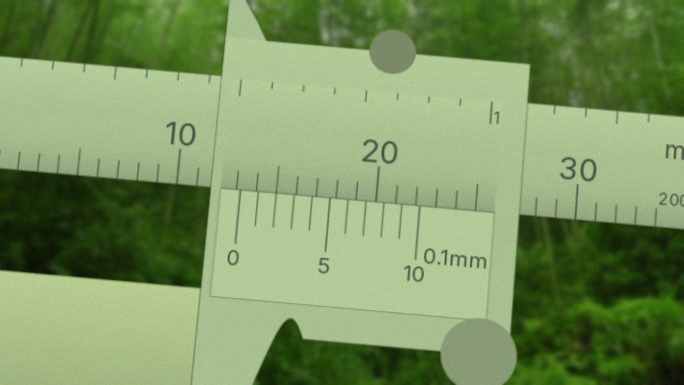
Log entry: 13.2 mm
